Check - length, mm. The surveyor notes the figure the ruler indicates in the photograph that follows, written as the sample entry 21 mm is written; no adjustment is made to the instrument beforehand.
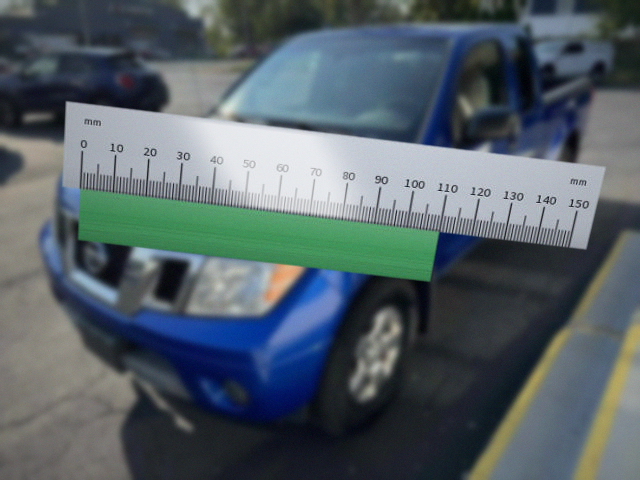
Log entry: 110 mm
